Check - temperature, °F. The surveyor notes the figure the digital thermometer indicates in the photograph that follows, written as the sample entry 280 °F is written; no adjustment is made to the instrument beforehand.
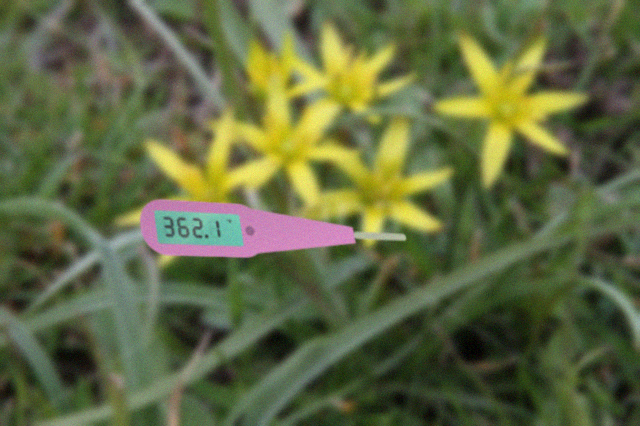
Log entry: 362.1 °F
